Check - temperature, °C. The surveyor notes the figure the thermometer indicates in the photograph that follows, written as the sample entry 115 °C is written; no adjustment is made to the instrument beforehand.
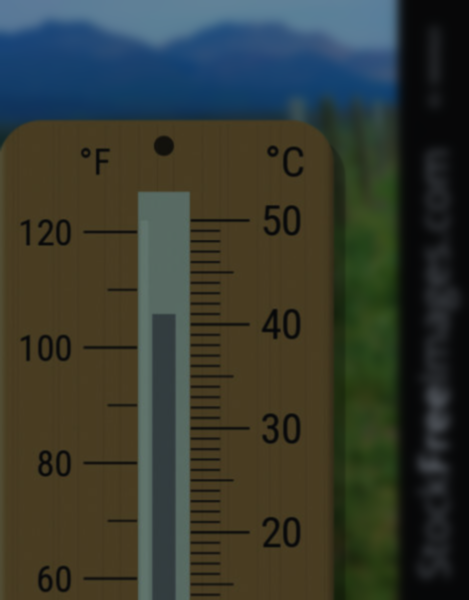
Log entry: 41 °C
